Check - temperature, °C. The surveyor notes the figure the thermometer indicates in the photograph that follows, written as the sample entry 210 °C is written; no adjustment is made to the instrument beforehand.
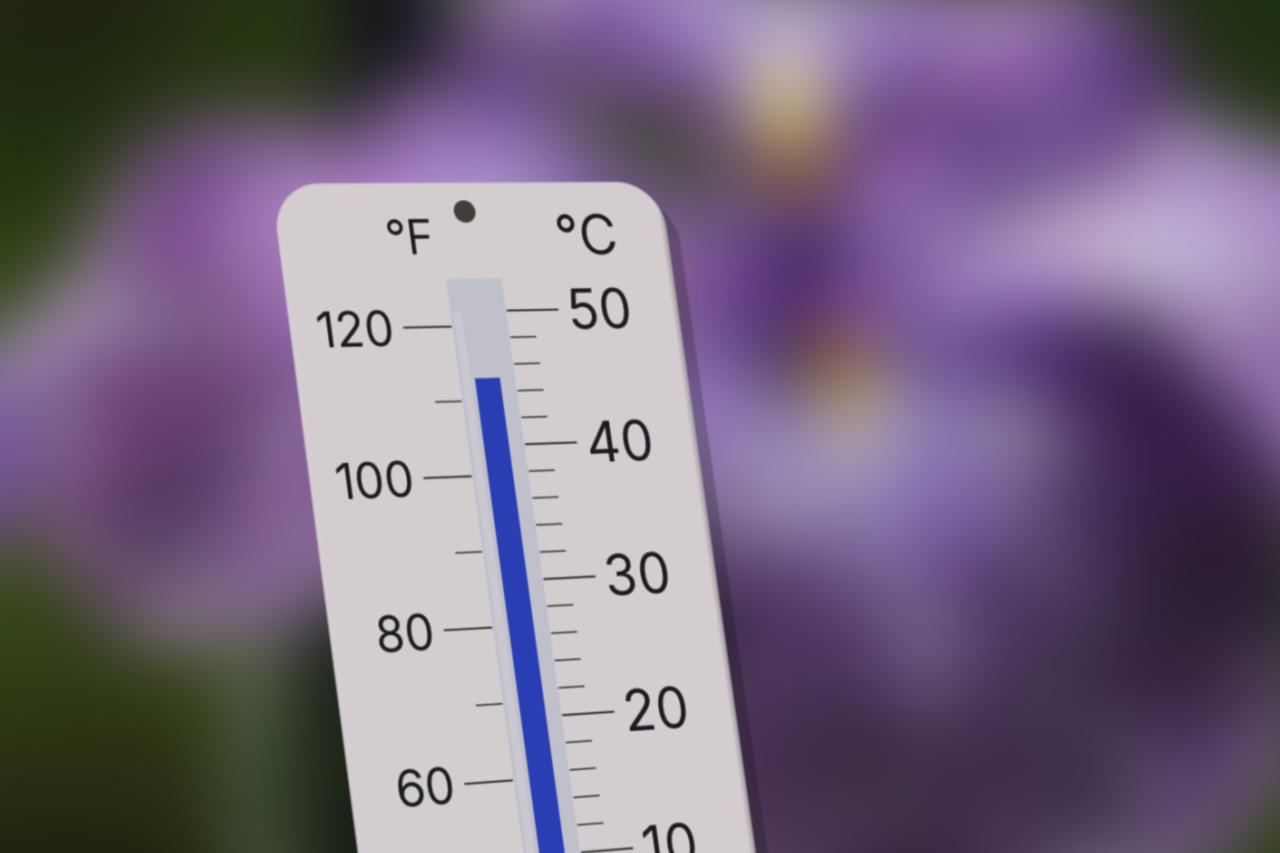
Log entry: 45 °C
